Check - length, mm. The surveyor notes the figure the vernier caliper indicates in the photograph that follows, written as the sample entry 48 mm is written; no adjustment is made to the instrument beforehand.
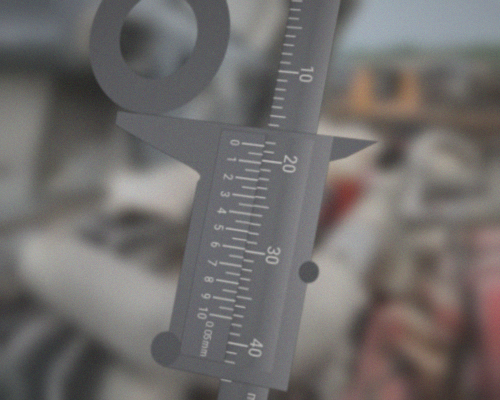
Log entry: 18.4 mm
